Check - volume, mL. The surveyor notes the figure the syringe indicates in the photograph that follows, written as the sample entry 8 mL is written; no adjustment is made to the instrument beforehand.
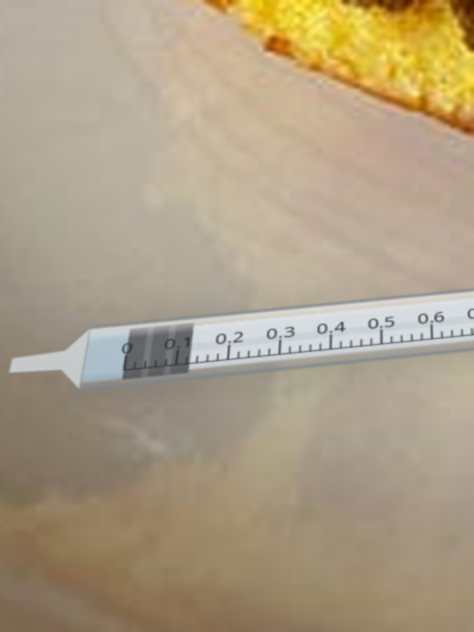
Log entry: 0 mL
